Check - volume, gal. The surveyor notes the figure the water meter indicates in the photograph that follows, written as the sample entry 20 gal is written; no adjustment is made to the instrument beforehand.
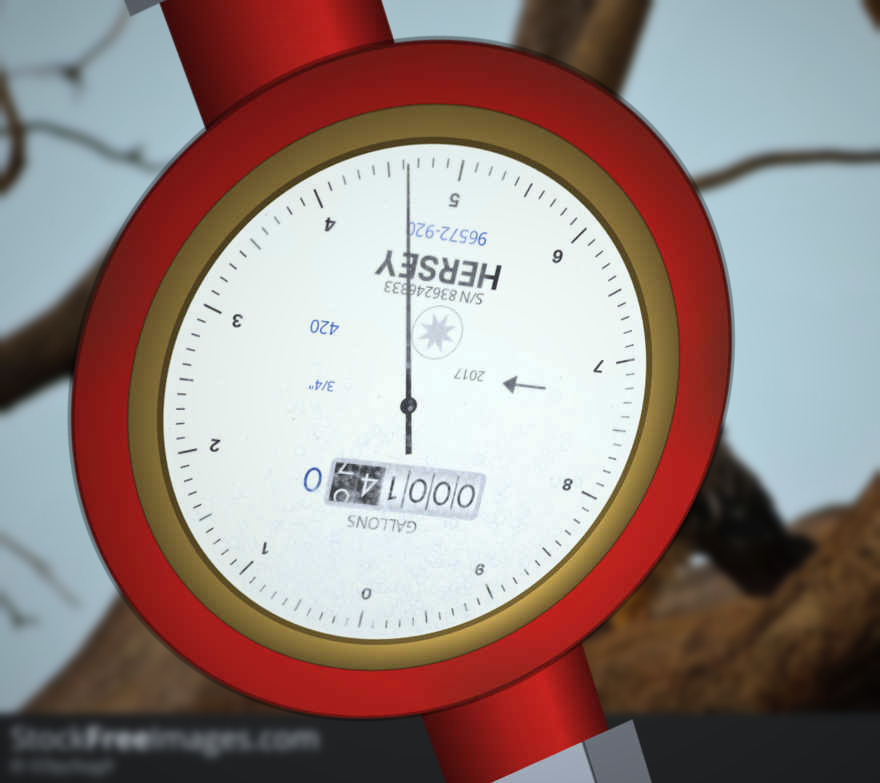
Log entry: 1464.6 gal
